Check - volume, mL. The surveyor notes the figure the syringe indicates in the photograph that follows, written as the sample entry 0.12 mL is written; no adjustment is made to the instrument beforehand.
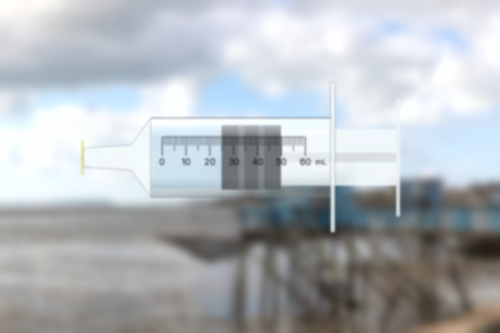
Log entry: 25 mL
